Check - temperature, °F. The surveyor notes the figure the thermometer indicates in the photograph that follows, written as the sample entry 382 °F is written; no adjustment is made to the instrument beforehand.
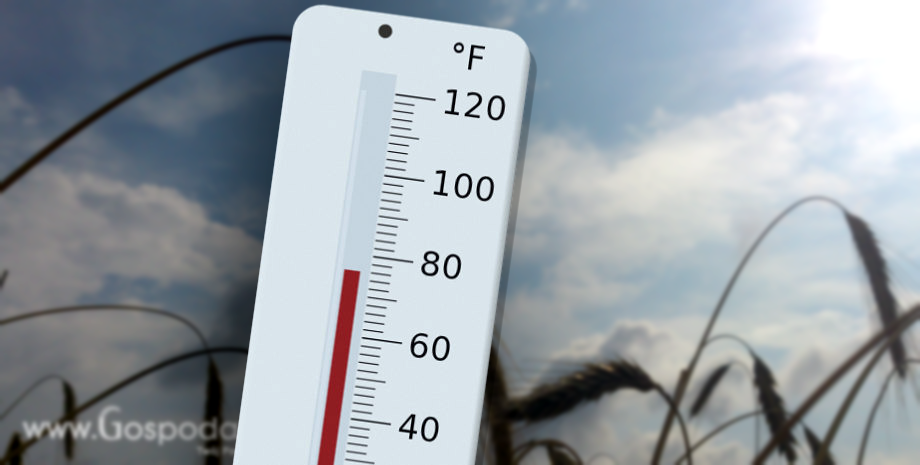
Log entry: 76 °F
